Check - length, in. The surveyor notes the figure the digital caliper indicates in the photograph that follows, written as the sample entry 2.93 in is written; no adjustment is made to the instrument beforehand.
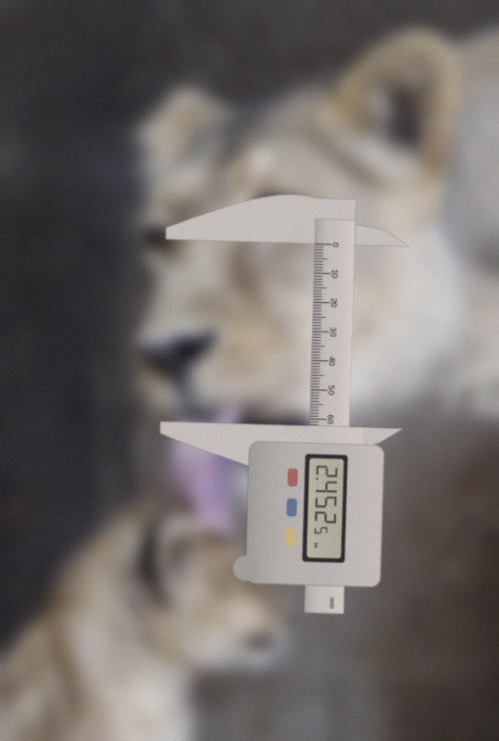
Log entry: 2.4525 in
